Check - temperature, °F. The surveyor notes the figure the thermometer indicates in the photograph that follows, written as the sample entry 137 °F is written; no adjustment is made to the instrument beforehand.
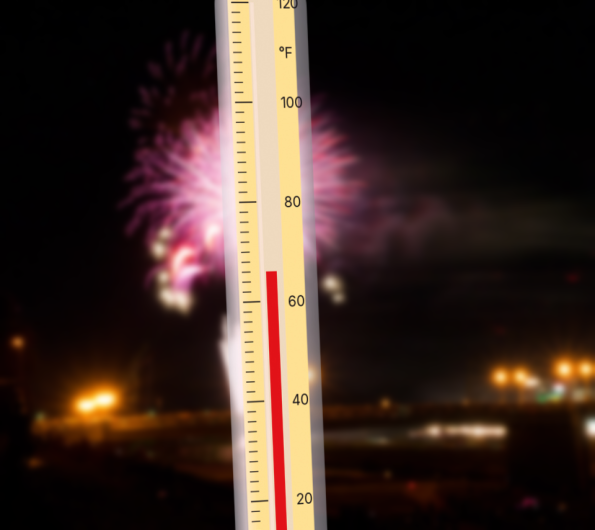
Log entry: 66 °F
